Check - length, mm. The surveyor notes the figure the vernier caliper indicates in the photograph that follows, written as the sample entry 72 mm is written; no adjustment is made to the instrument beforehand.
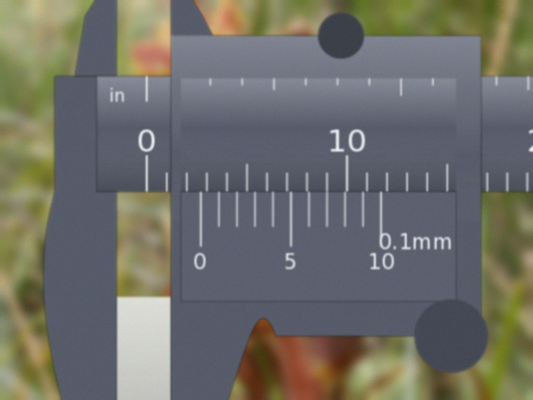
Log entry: 2.7 mm
